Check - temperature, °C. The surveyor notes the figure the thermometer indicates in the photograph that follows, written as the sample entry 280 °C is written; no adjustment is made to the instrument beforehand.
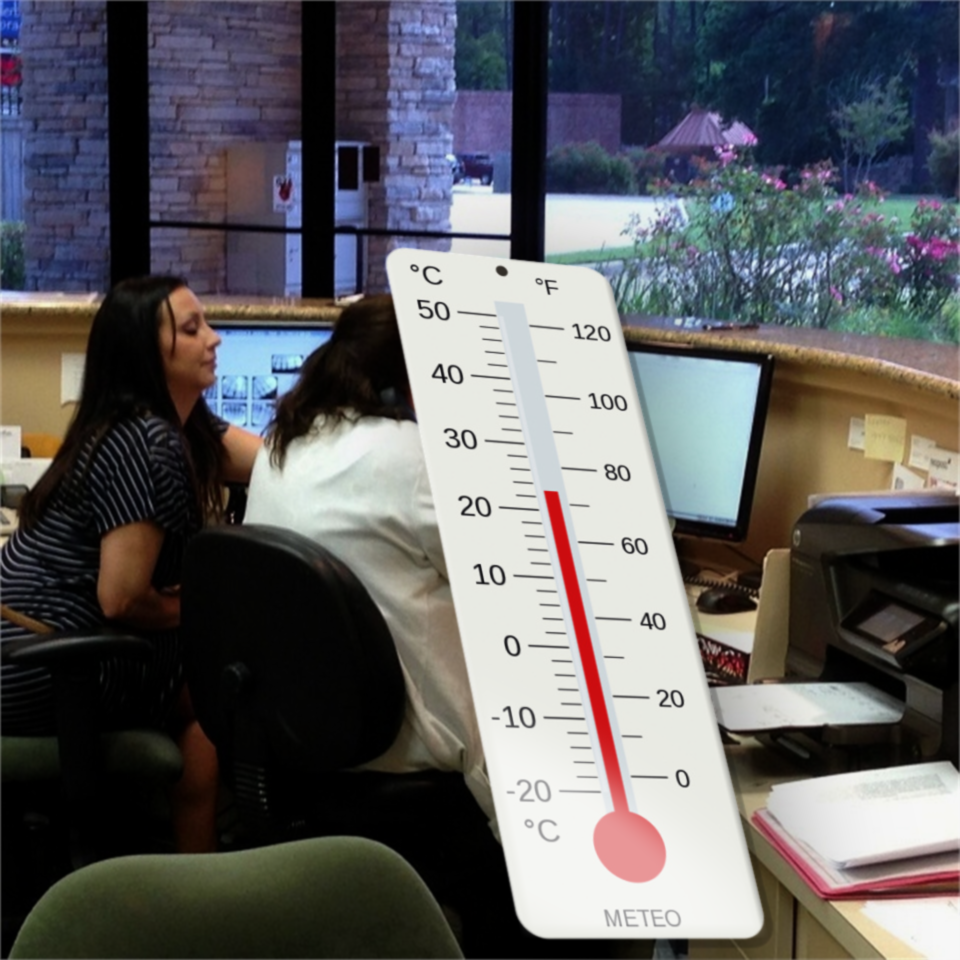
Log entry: 23 °C
